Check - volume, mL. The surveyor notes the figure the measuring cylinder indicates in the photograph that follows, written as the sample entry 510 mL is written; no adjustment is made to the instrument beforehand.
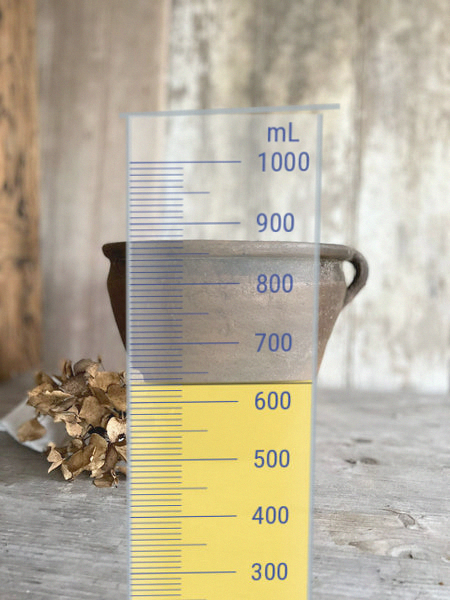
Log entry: 630 mL
